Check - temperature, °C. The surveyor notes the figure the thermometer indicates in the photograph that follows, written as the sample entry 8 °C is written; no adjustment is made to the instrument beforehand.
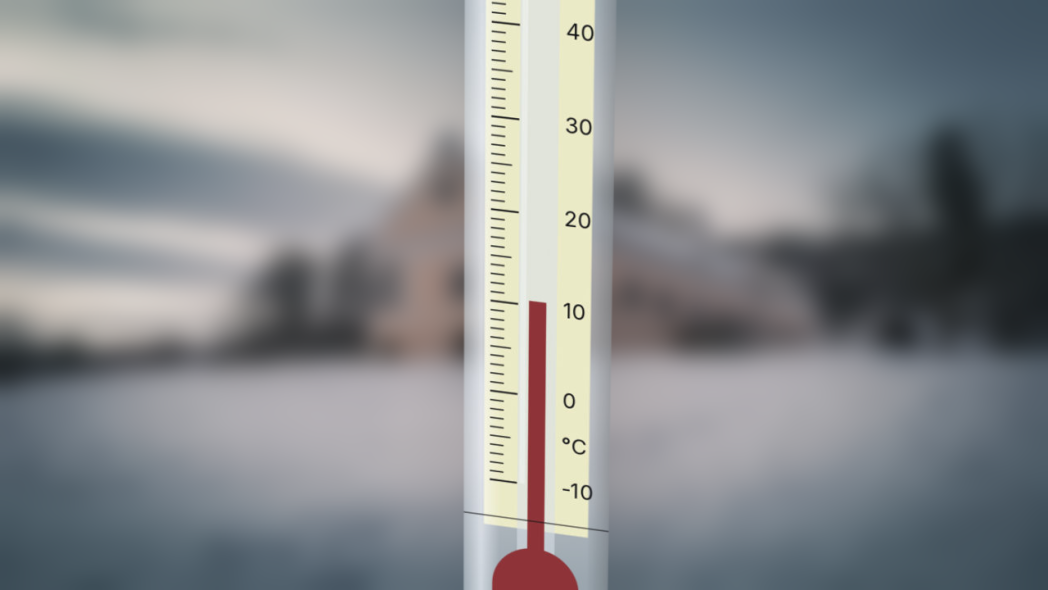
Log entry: 10.5 °C
